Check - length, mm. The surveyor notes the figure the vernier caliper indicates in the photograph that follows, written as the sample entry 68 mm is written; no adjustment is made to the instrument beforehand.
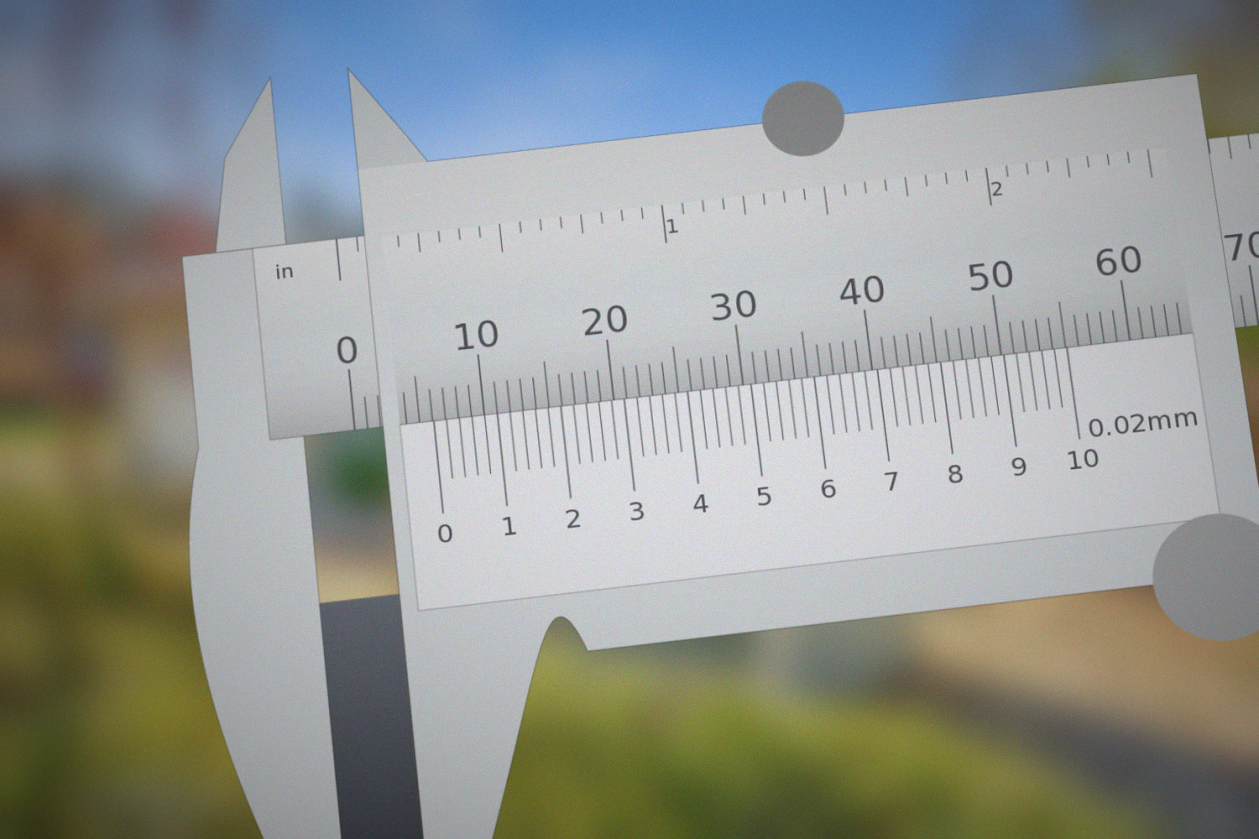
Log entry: 6.1 mm
